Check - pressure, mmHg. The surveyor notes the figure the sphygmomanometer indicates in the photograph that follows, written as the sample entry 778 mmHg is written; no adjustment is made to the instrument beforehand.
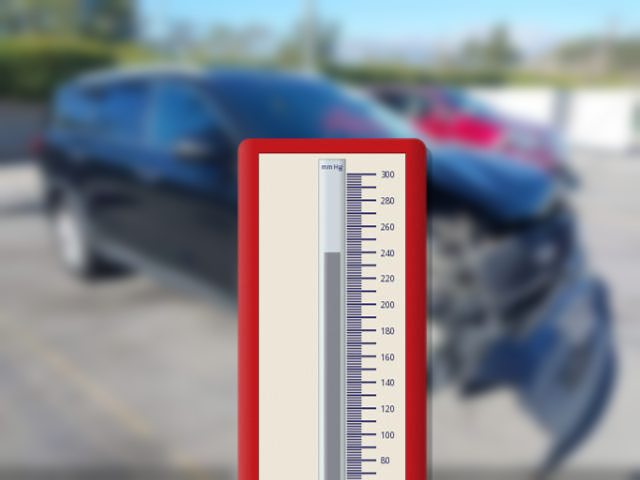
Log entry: 240 mmHg
